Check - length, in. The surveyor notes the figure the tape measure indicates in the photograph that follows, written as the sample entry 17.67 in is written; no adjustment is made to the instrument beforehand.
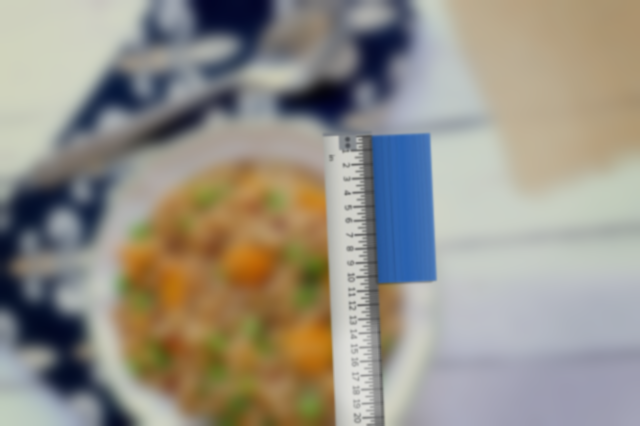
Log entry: 10.5 in
